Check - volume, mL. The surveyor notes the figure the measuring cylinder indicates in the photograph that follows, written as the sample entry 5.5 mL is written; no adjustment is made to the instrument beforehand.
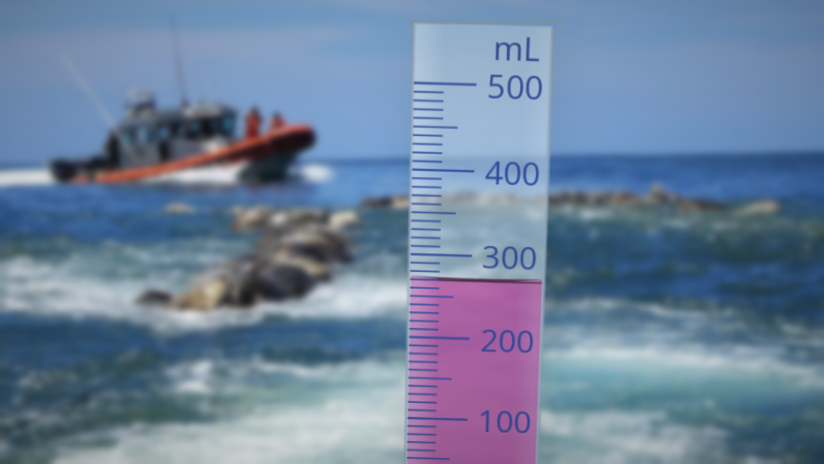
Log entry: 270 mL
